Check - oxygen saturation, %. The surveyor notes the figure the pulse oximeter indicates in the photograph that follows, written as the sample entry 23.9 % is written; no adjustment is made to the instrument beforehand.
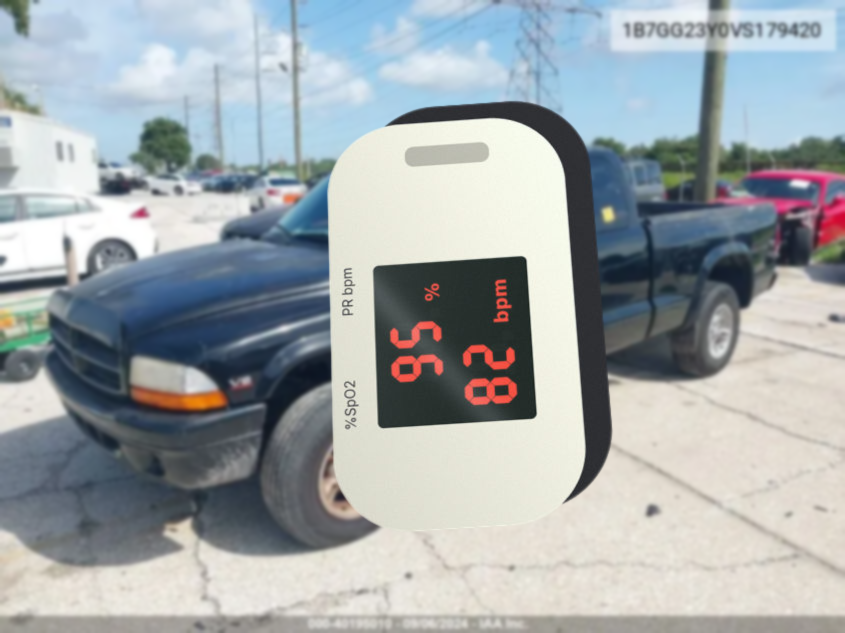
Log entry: 95 %
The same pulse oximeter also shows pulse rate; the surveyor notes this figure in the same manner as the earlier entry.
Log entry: 82 bpm
